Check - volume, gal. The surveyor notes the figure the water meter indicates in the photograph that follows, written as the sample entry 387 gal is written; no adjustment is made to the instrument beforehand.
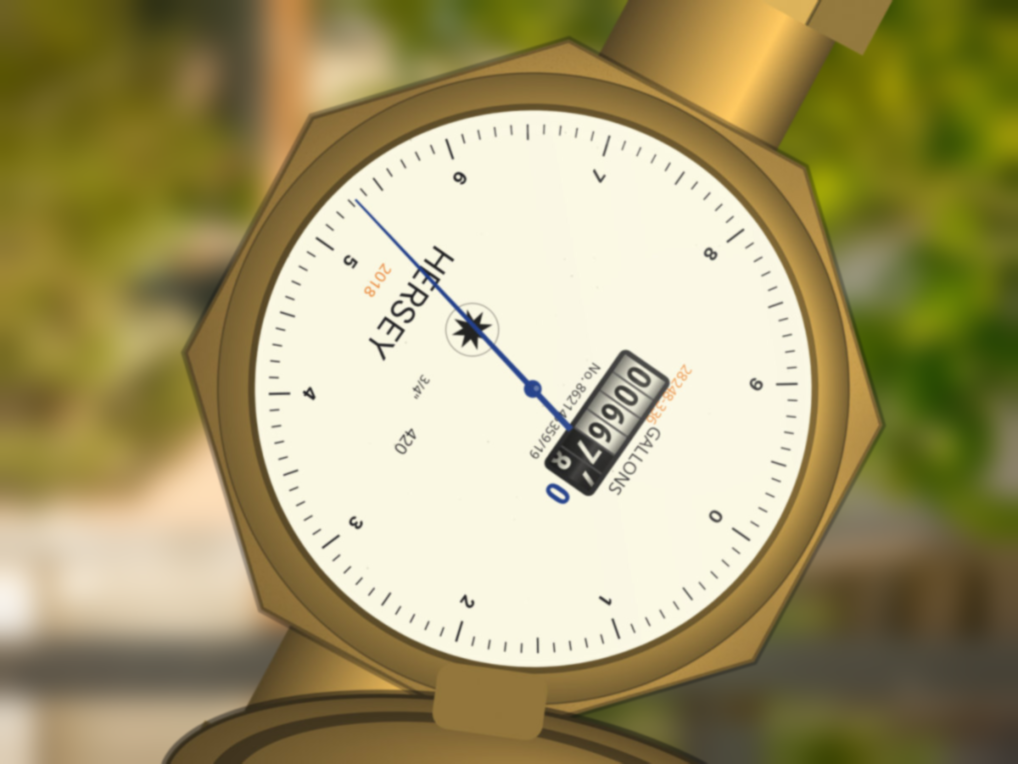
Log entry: 66775.3 gal
